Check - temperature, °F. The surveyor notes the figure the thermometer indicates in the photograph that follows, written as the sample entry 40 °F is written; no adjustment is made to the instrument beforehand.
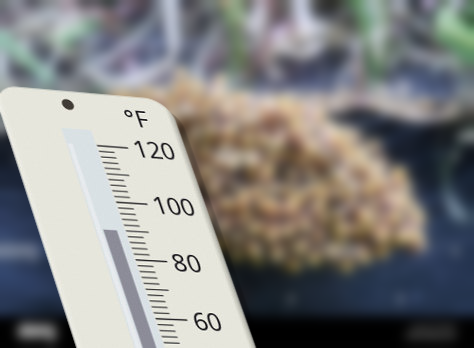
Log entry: 90 °F
